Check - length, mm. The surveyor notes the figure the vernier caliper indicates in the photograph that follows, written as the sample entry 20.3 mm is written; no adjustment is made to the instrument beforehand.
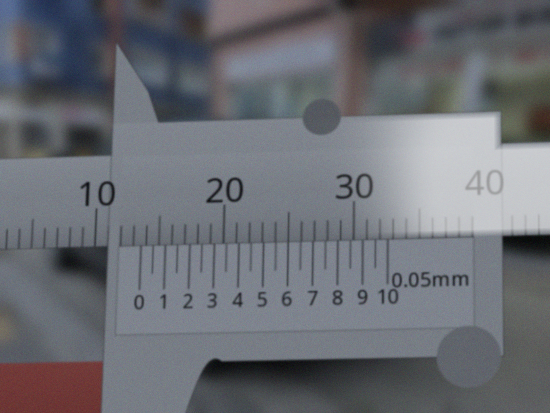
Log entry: 13.6 mm
